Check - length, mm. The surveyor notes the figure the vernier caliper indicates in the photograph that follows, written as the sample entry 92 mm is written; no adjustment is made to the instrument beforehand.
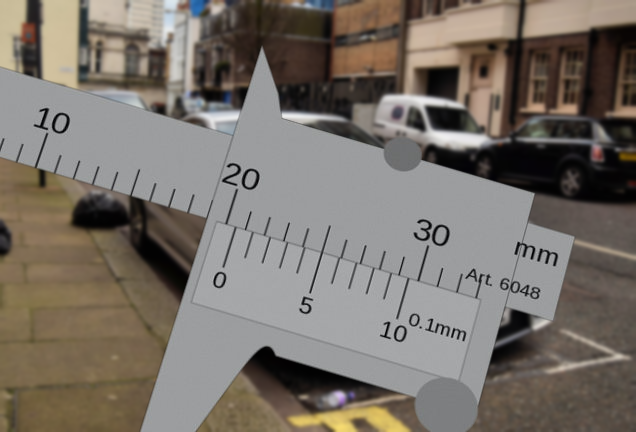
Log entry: 20.5 mm
